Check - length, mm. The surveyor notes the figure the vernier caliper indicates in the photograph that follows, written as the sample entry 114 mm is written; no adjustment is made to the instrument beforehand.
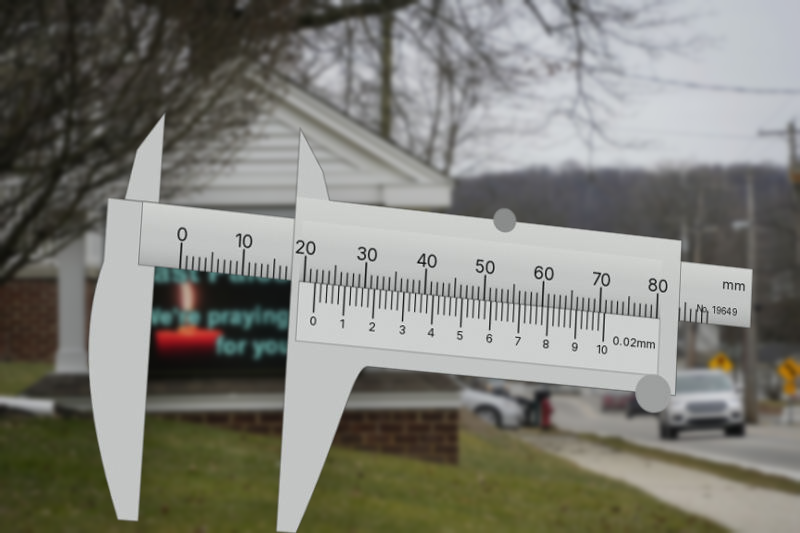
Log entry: 21.8 mm
